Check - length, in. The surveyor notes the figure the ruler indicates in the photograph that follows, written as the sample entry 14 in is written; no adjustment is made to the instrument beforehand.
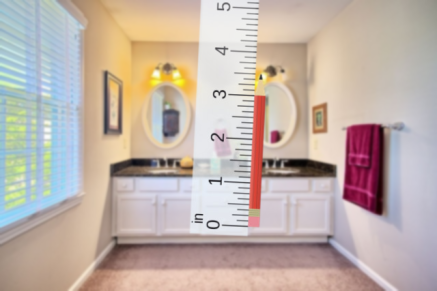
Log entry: 3.5 in
